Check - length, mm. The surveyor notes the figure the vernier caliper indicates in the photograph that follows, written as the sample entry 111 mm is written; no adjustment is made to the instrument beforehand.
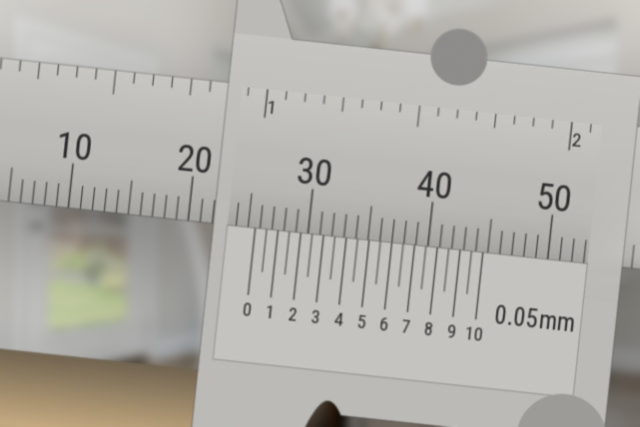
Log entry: 25.6 mm
